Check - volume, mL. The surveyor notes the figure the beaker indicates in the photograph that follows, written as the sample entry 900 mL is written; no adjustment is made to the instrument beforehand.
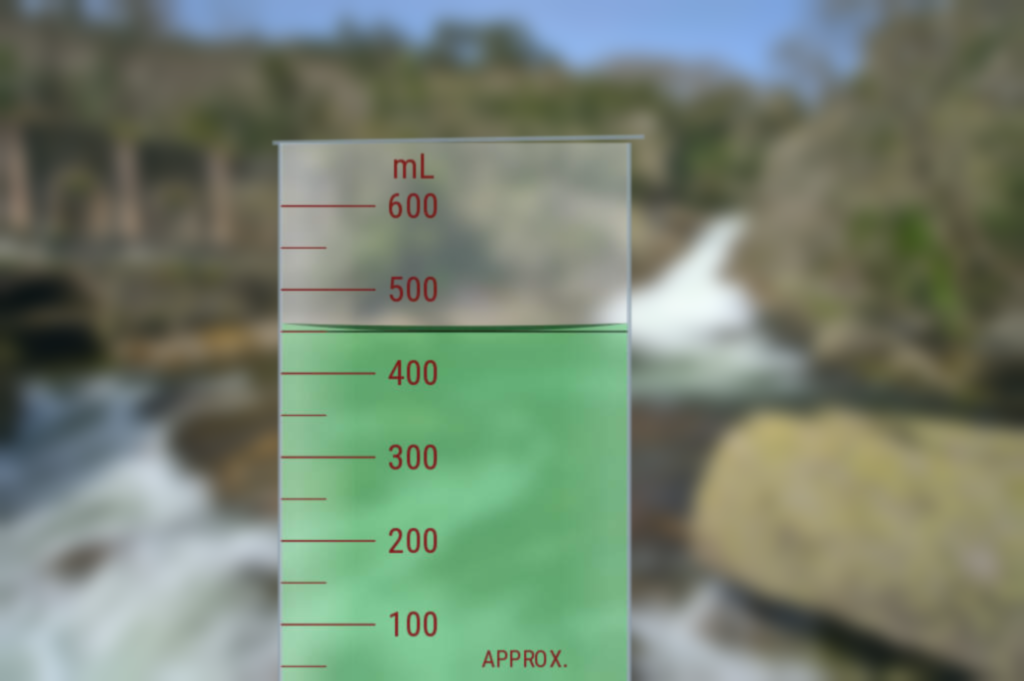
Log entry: 450 mL
